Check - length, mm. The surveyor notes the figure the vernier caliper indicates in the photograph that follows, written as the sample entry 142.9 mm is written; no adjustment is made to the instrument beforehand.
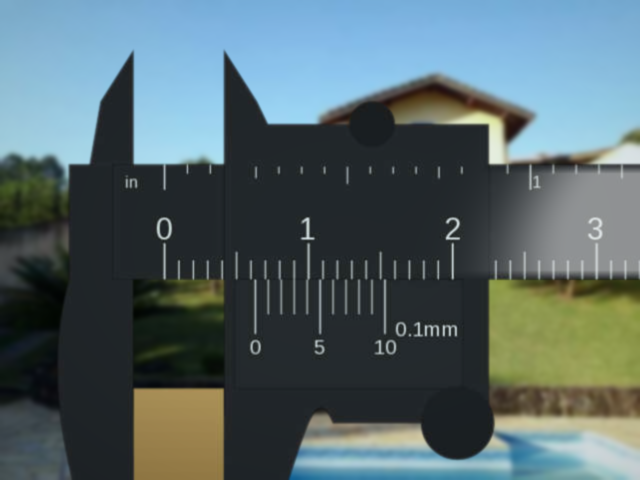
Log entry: 6.3 mm
